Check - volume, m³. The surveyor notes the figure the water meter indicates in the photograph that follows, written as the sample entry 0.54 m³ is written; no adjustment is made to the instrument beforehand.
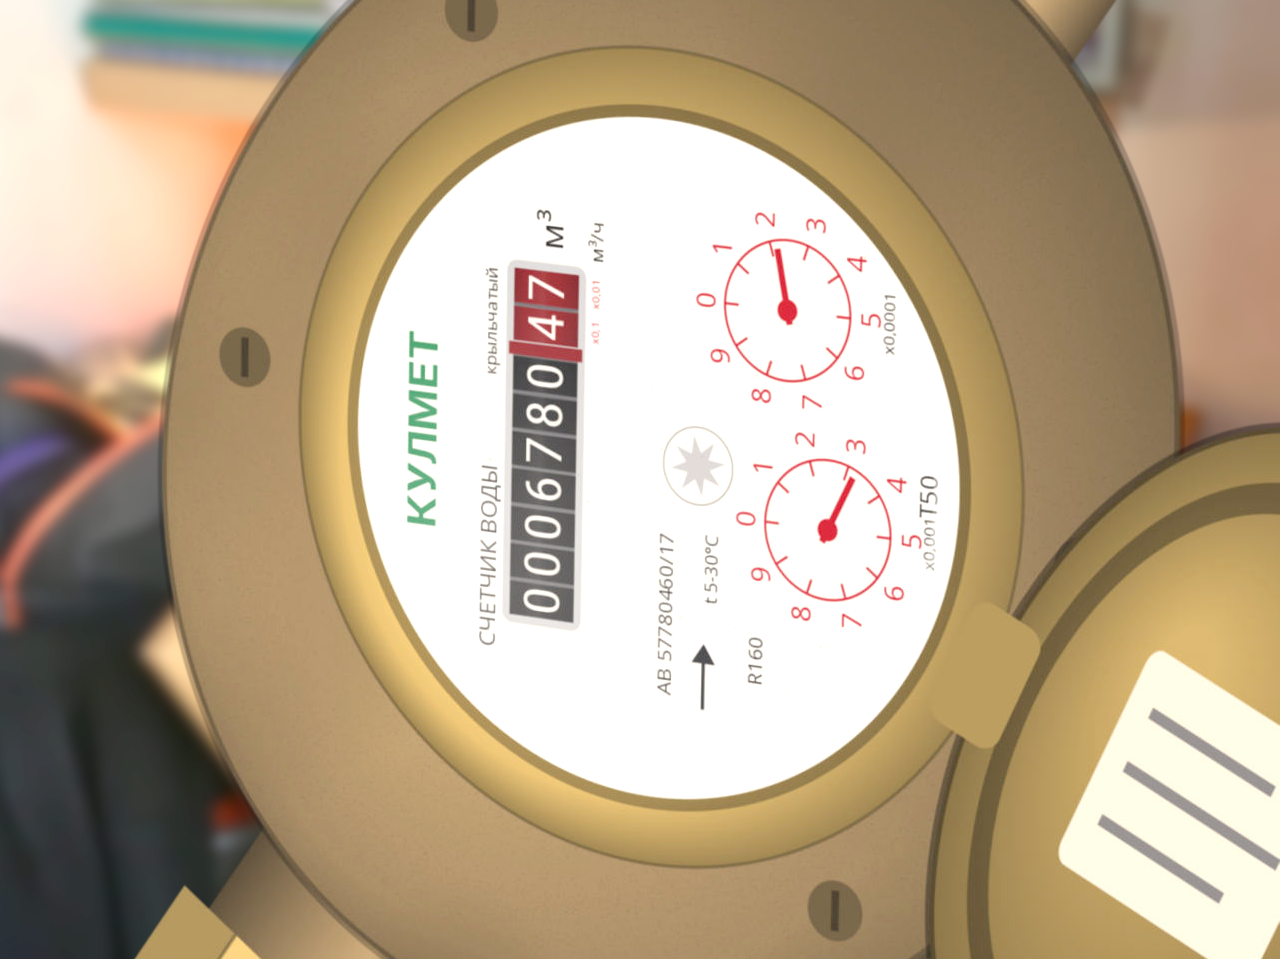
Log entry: 6780.4732 m³
